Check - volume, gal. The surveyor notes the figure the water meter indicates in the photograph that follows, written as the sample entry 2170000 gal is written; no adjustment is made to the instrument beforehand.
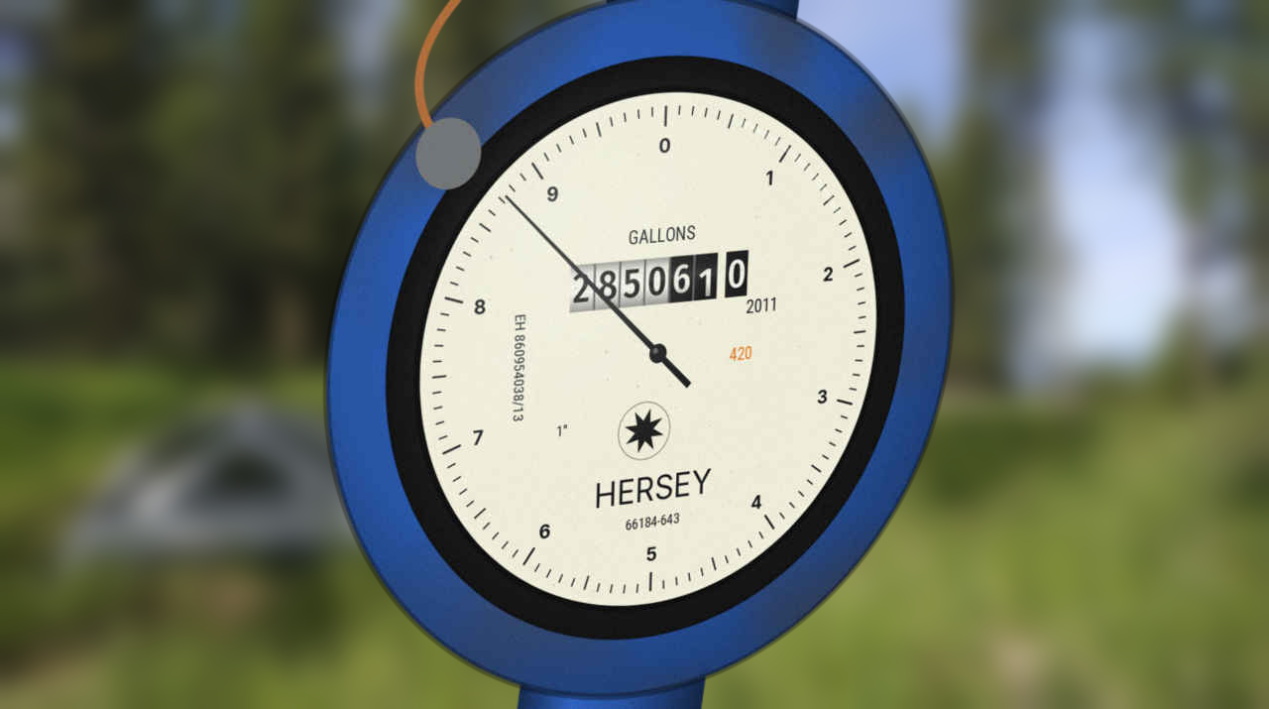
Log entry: 2850608.7 gal
